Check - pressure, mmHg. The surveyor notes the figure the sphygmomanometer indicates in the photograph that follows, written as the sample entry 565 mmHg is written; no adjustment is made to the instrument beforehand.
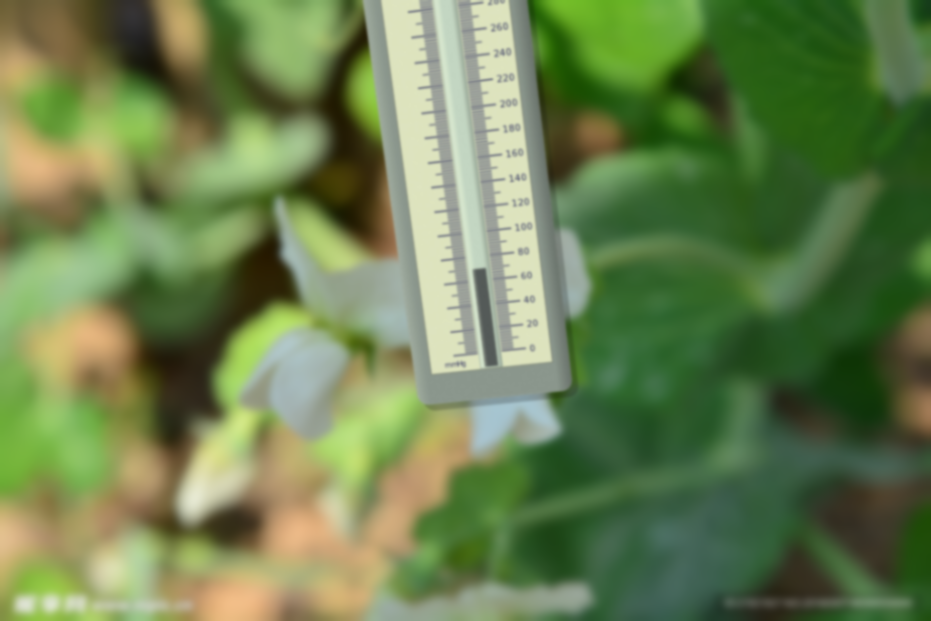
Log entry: 70 mmHg
